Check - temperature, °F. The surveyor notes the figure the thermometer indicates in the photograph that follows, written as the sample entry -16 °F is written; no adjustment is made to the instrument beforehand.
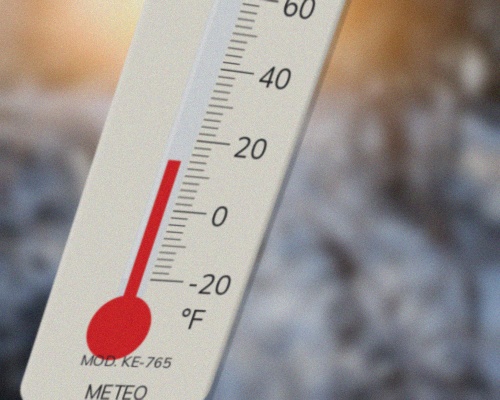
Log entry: 14 °F
